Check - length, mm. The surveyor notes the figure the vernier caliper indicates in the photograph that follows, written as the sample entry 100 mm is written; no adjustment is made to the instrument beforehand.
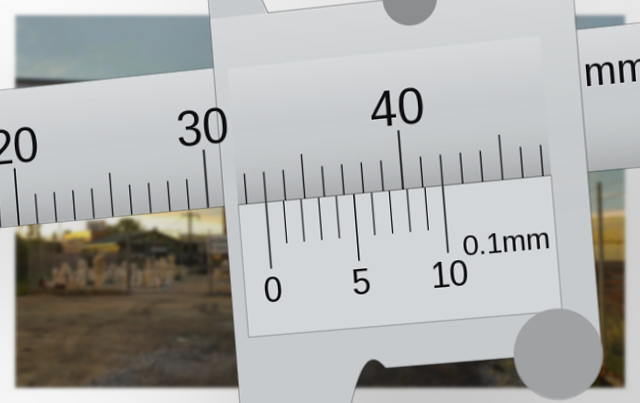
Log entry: 33.0 mm
